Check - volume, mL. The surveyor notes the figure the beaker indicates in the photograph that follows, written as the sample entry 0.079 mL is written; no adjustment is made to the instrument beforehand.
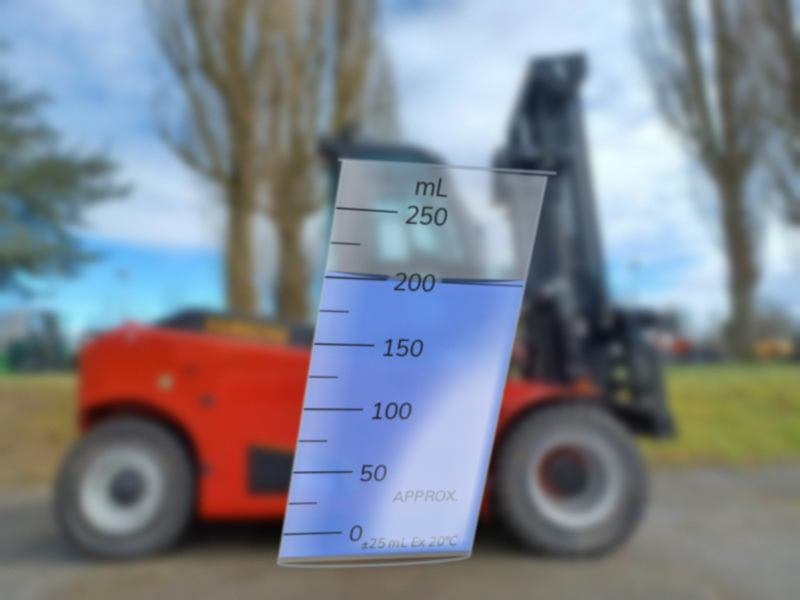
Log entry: 200 mL
